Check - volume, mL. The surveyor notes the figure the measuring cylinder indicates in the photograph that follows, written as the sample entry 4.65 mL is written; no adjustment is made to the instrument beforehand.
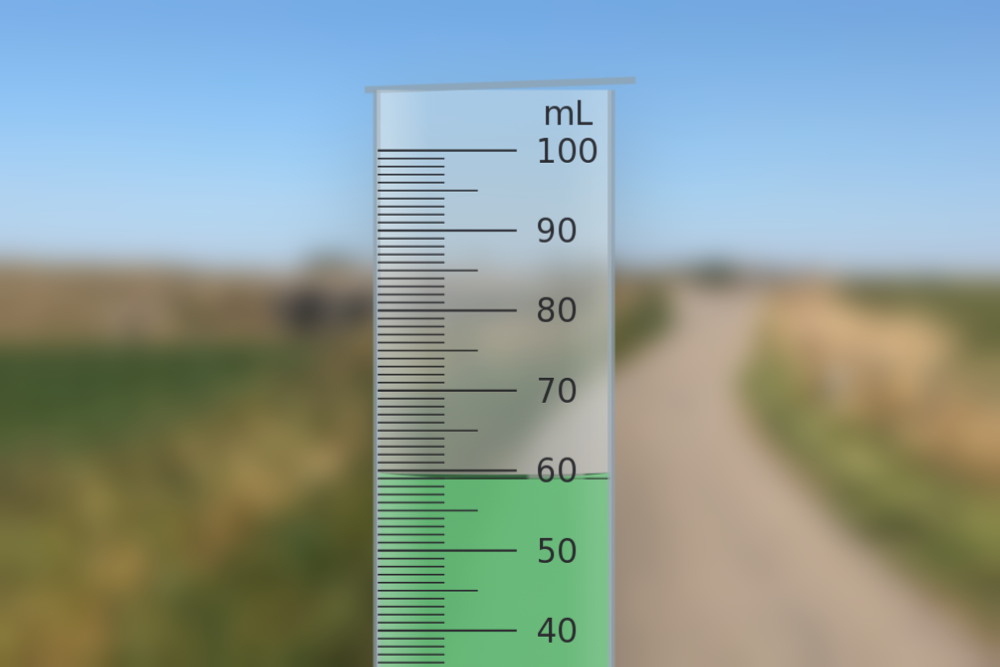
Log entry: 59 mL
